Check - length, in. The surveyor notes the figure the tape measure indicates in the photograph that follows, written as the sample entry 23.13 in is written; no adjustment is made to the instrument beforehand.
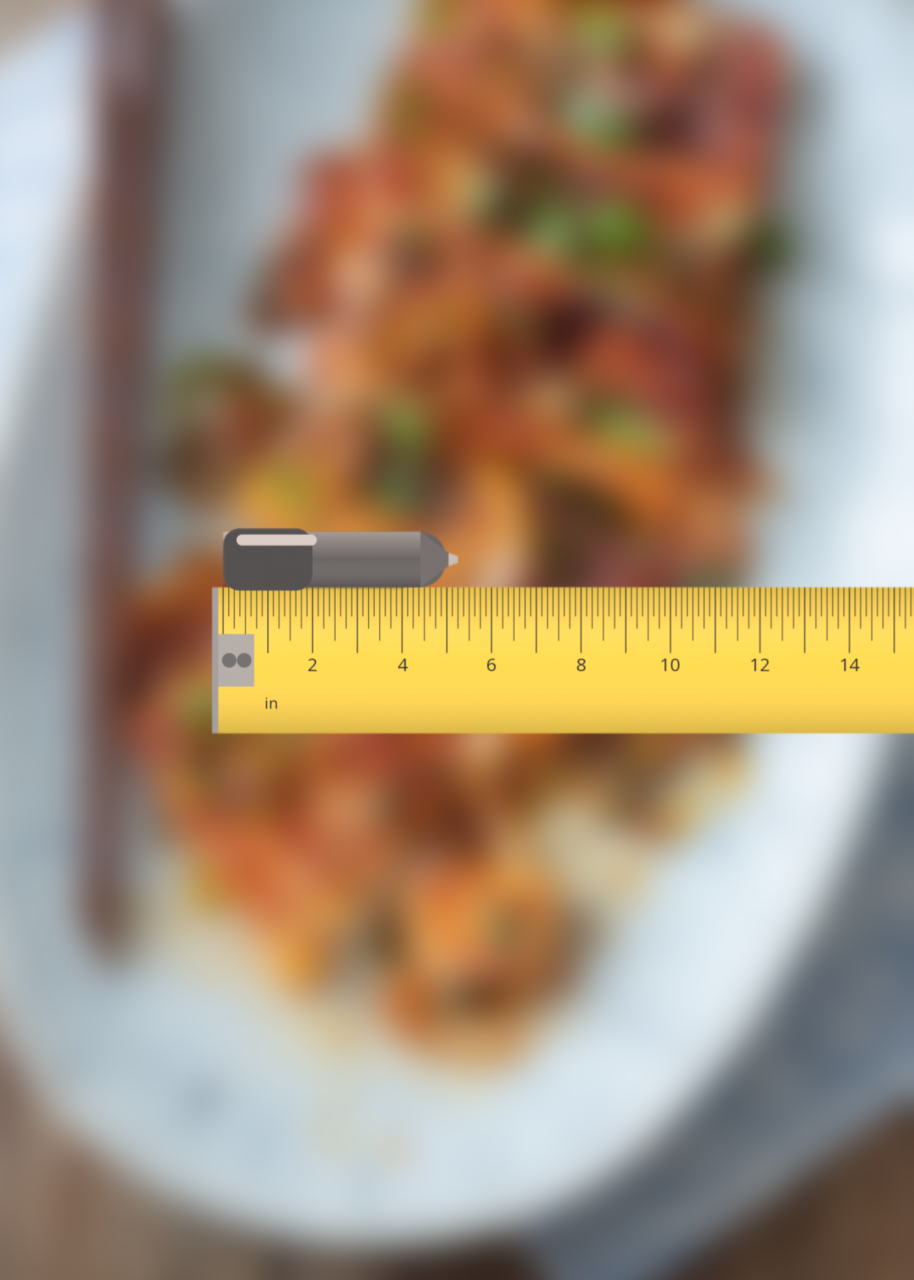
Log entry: 5.25 in
